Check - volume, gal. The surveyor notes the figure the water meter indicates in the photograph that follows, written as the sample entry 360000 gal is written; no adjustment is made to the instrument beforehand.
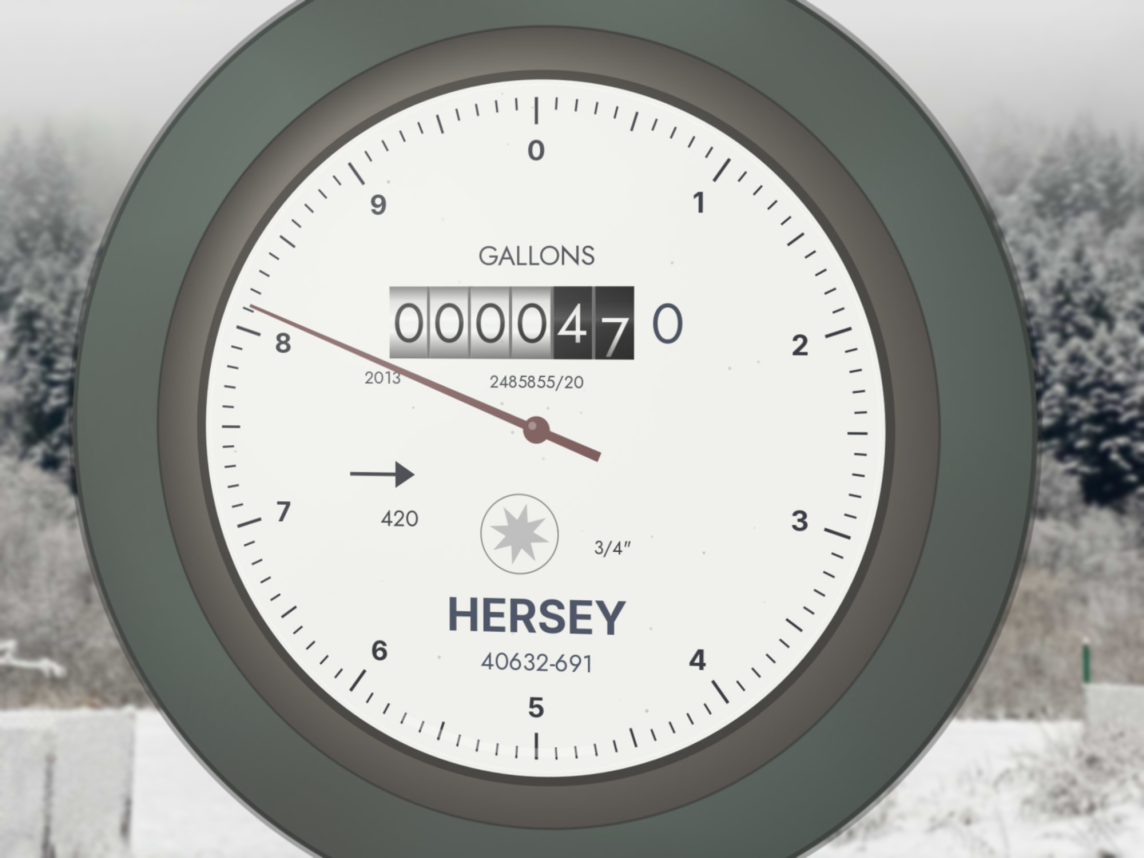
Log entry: 468.1 gal
